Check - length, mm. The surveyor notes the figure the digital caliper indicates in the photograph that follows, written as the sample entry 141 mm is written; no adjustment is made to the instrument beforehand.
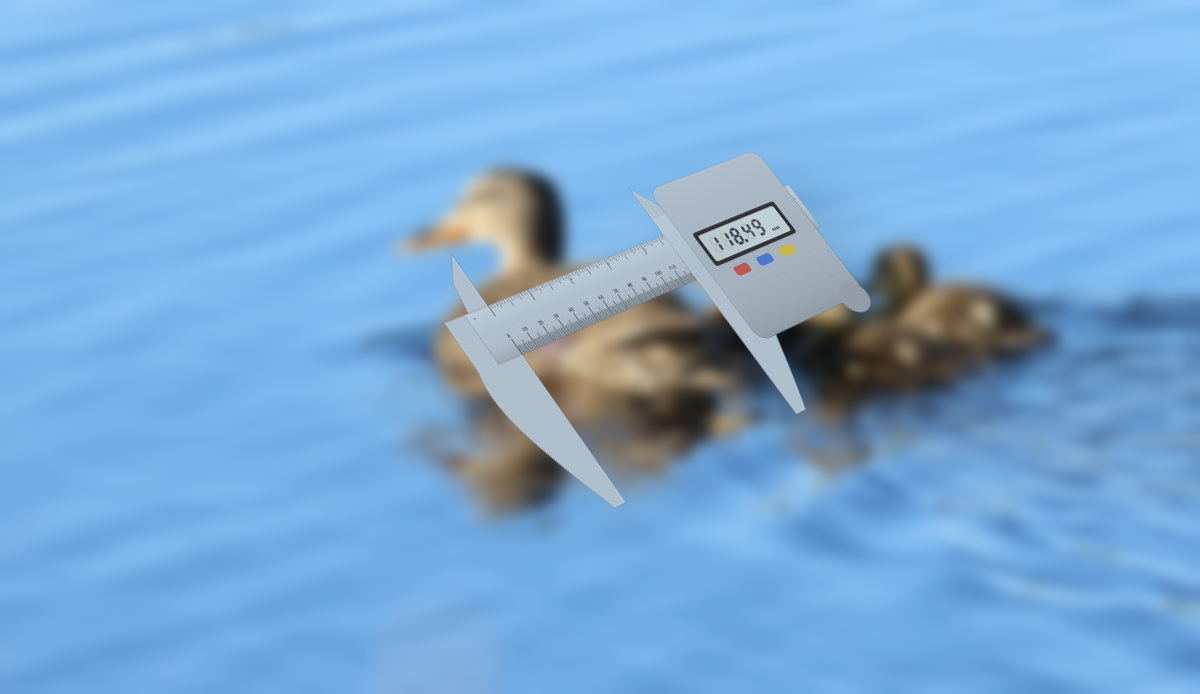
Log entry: 118.49 mm
